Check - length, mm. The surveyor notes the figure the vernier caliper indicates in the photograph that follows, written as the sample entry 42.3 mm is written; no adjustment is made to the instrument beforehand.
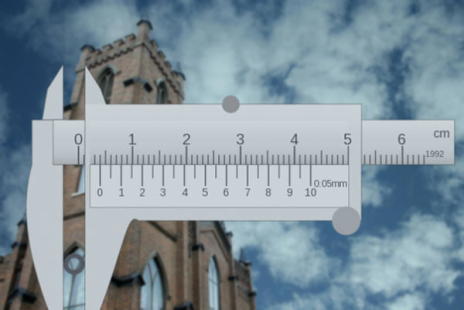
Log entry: 4.0 mm
